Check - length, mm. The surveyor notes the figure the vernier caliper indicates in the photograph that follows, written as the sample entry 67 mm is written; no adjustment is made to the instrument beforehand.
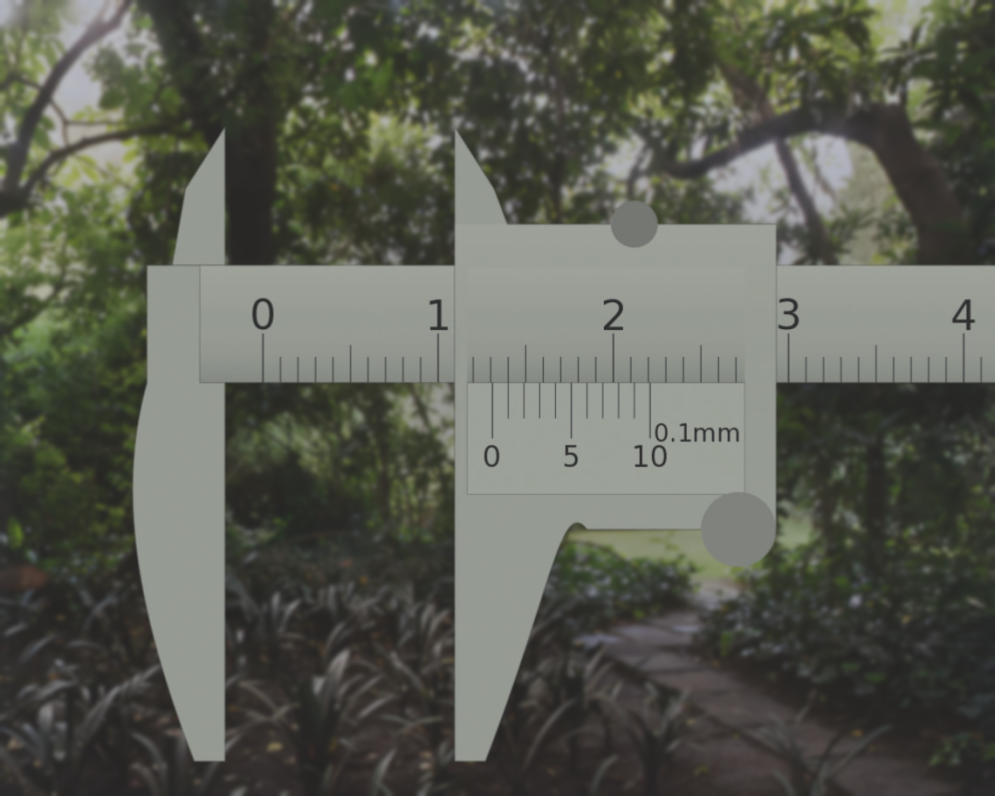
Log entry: 13.1 mm
